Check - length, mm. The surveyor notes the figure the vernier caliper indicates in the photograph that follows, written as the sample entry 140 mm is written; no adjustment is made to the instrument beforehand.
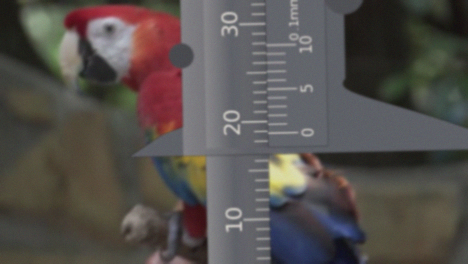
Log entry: 18.8 mm
